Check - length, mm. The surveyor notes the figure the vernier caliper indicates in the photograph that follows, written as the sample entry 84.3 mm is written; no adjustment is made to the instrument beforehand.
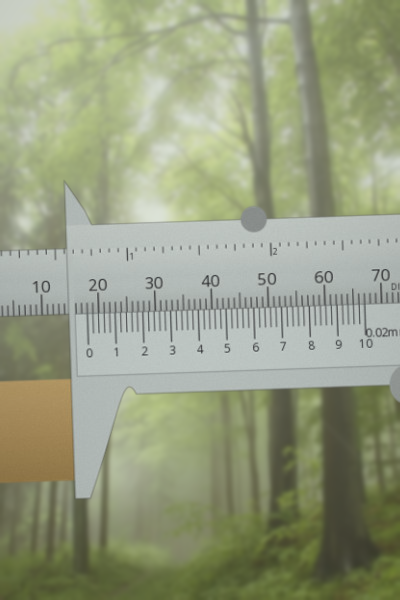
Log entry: 18.0 mm
